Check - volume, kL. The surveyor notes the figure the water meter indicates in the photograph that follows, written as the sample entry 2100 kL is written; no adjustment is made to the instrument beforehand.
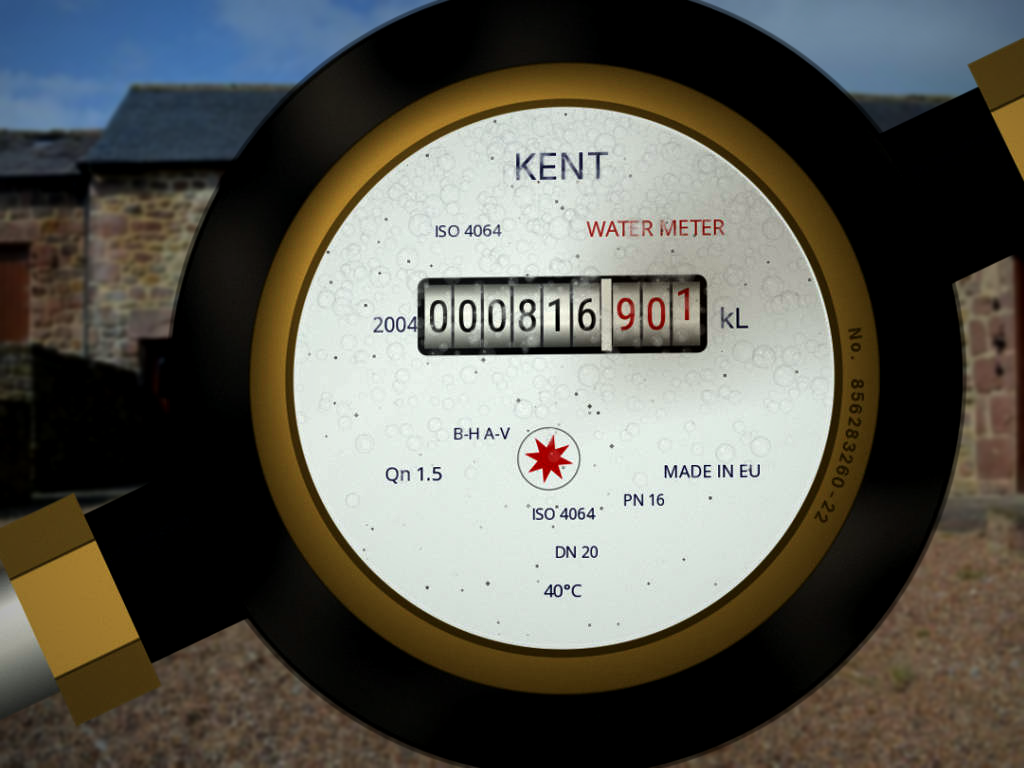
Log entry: 816.901 kL
